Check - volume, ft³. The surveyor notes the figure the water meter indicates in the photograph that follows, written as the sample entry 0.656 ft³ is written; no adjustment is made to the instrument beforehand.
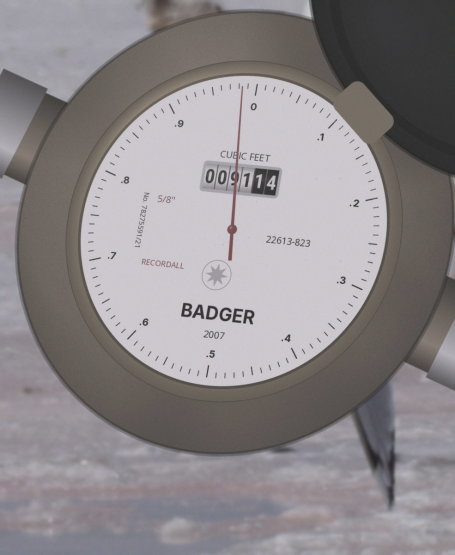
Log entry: 9113.98 ft³
